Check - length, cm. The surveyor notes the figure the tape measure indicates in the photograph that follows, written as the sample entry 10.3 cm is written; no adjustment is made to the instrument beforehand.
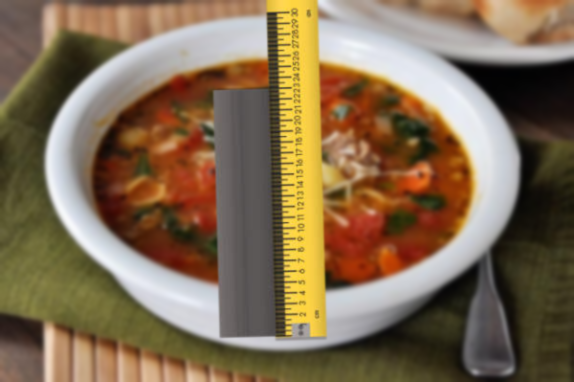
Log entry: 23 cm
